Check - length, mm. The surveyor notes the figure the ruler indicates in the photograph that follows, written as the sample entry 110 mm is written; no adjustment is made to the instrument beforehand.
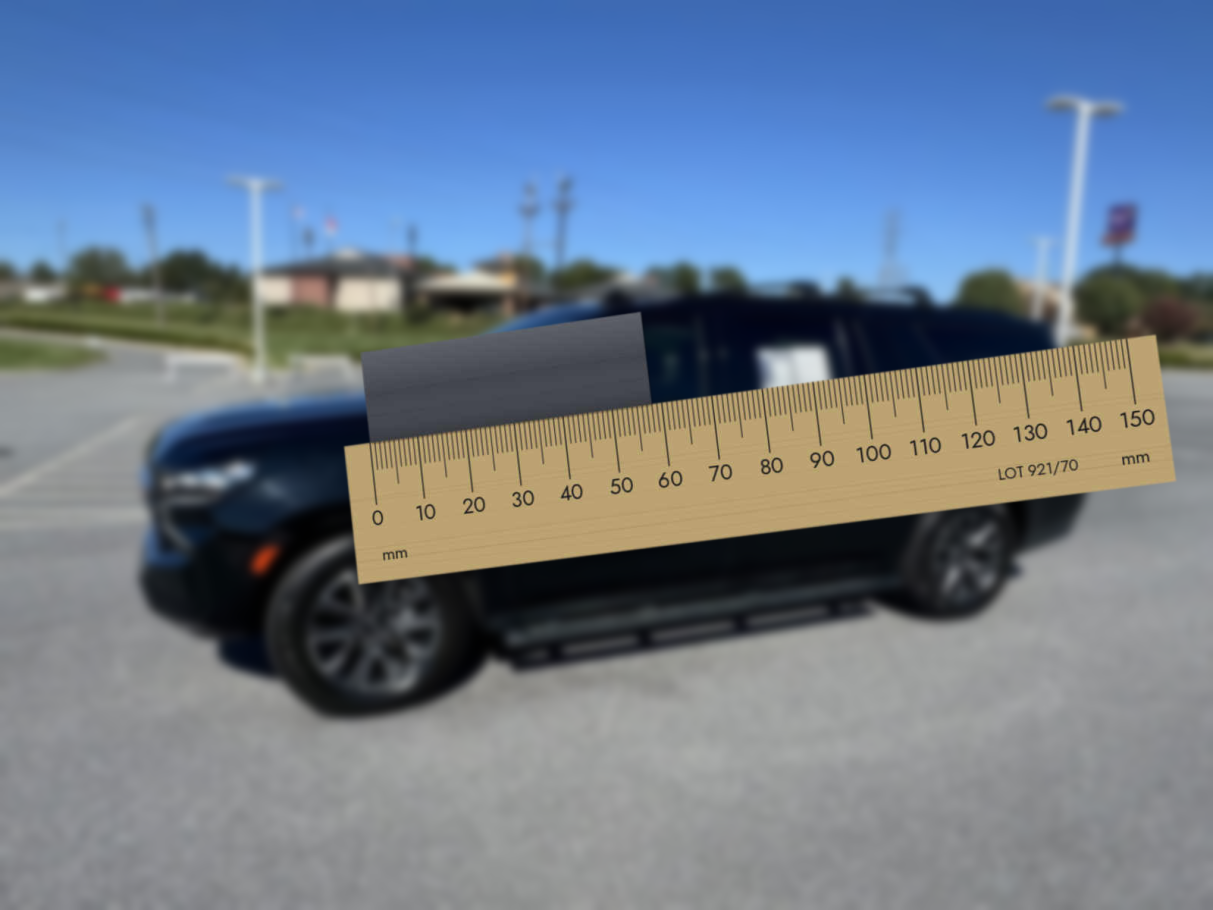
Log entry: 58 mm
